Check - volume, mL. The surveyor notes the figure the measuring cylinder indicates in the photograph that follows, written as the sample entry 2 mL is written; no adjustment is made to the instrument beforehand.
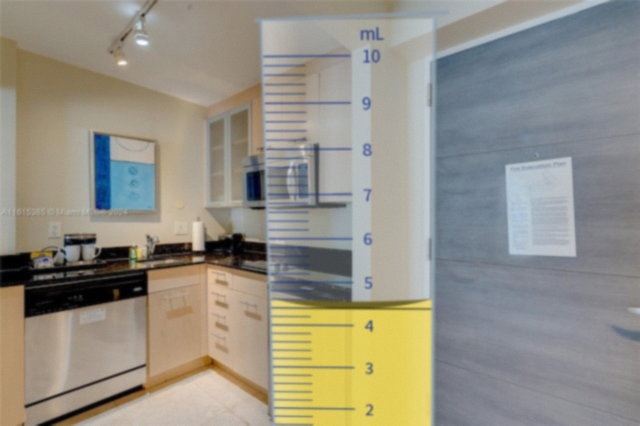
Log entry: 4.4 mL
